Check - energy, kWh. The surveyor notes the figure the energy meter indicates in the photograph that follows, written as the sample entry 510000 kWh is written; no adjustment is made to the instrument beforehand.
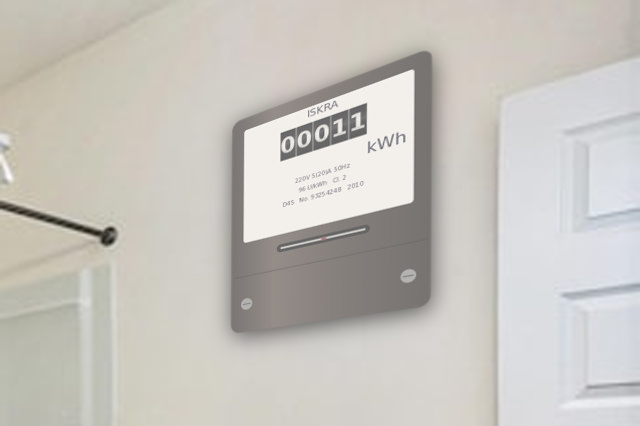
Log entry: 11 kWh
